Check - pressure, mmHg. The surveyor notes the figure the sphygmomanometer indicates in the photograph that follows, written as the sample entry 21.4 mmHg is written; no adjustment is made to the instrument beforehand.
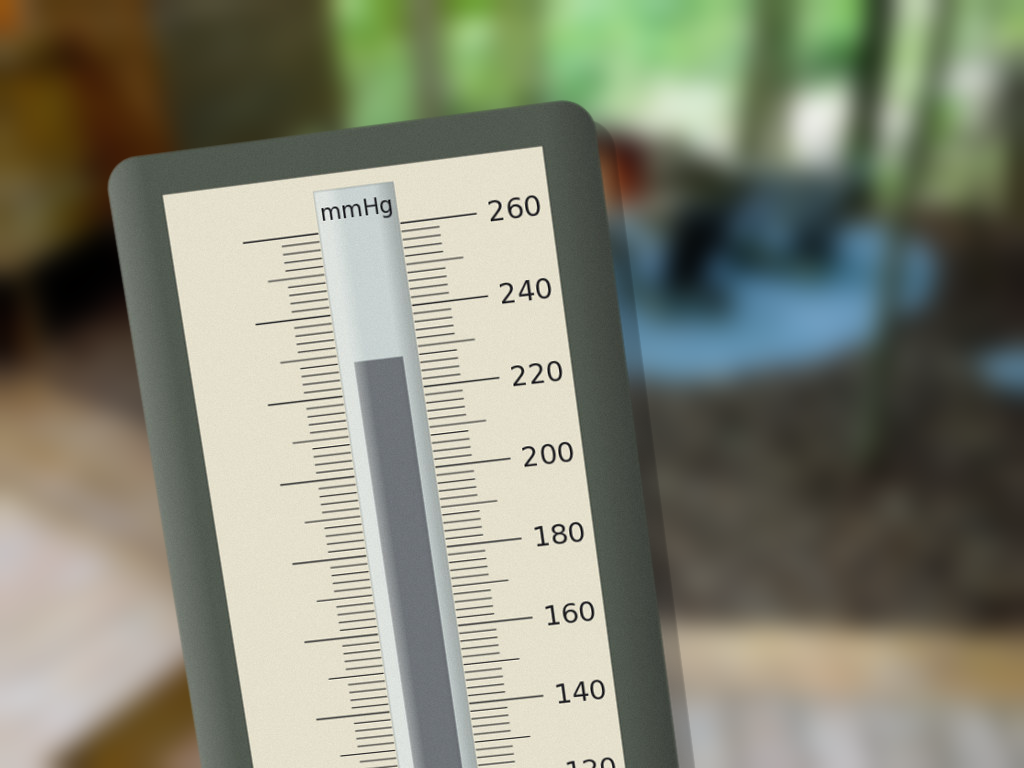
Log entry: 228 mmHg
